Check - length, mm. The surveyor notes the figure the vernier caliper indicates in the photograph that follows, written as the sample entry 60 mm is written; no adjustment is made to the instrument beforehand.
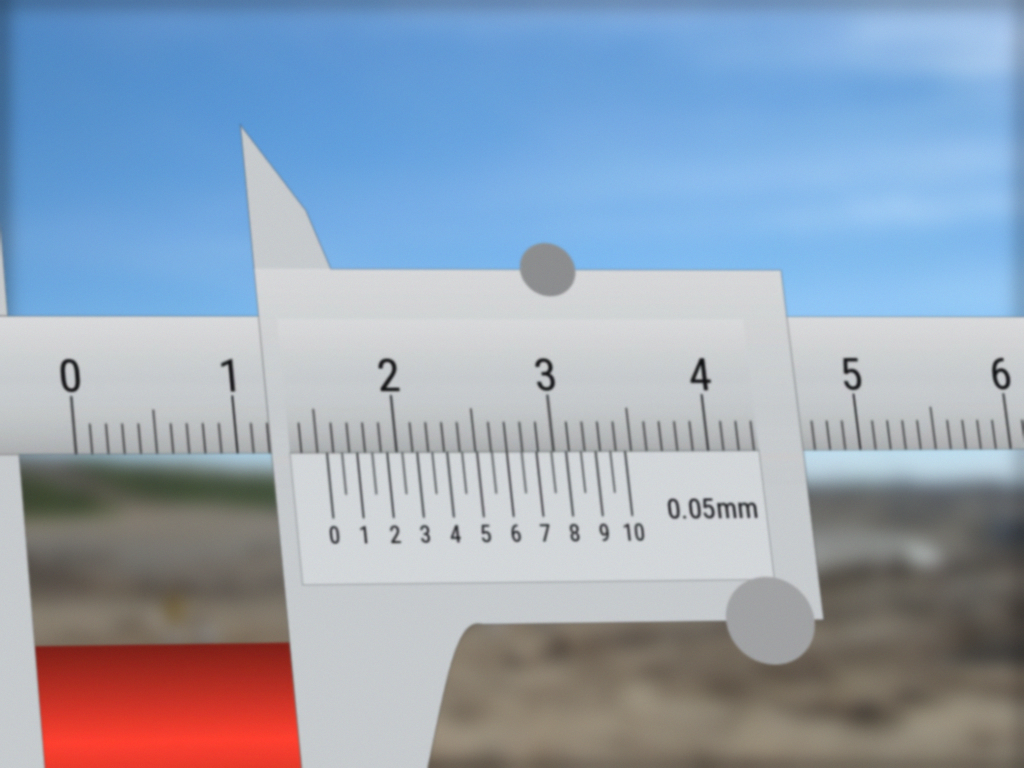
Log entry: 15.6 mm
